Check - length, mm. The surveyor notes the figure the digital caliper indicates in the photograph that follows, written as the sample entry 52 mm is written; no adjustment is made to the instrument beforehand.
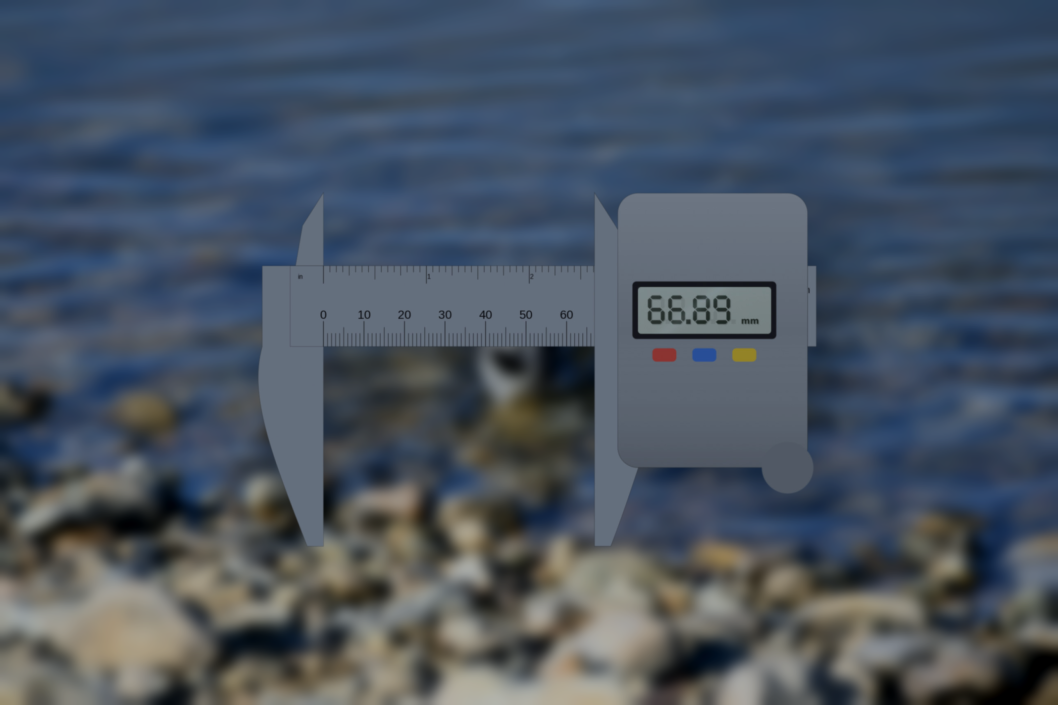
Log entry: 66.89 mm
